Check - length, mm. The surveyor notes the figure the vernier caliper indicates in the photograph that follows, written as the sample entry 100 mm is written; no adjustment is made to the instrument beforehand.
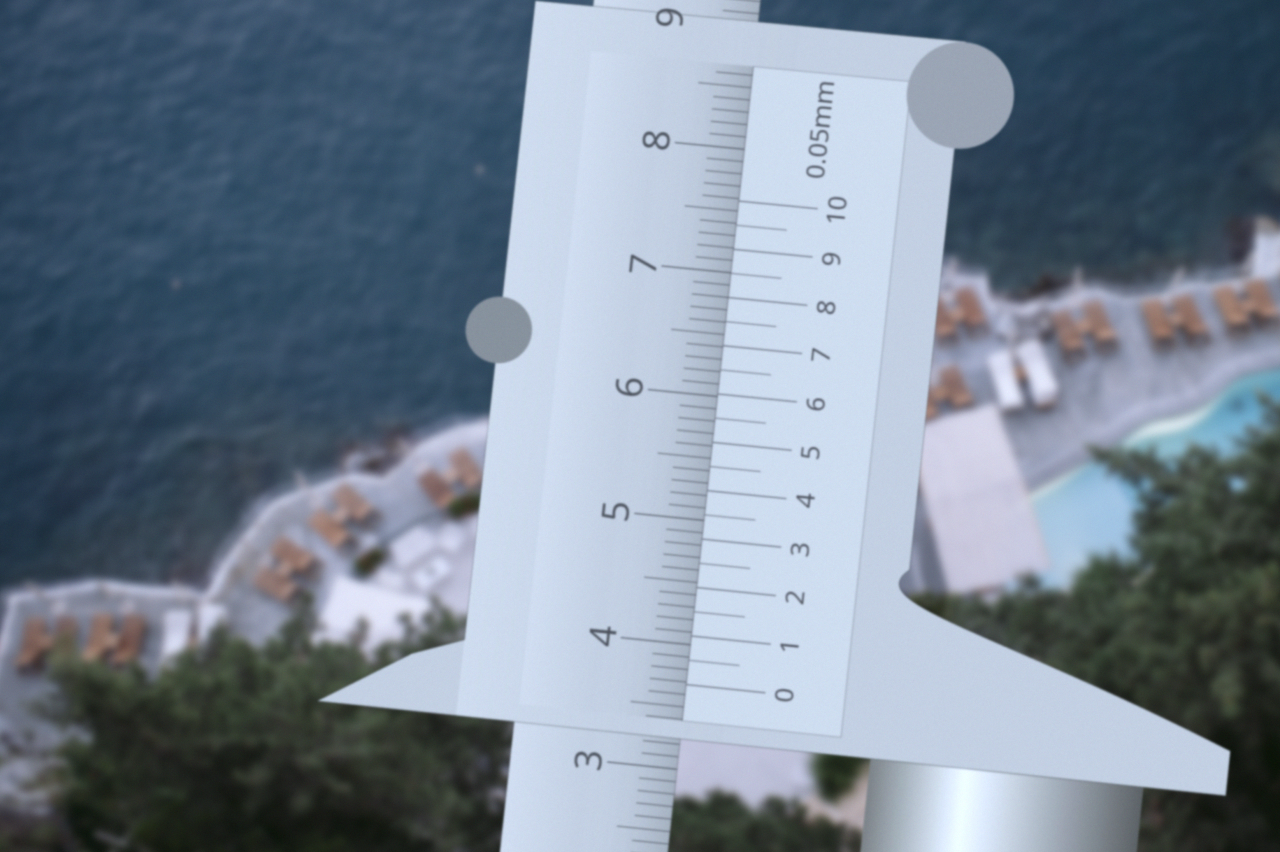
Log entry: 36.8 mm
